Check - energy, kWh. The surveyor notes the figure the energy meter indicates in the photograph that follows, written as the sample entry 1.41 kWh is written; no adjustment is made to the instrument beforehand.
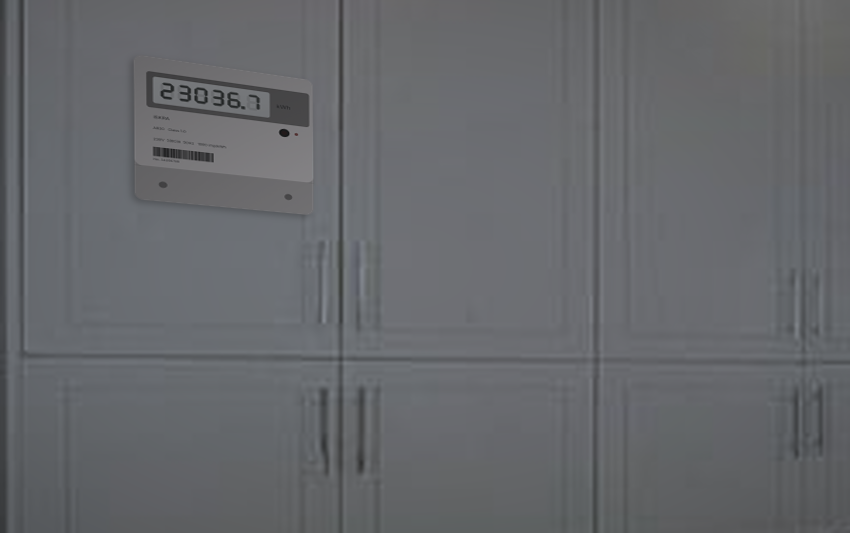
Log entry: 23036.7 kWh
